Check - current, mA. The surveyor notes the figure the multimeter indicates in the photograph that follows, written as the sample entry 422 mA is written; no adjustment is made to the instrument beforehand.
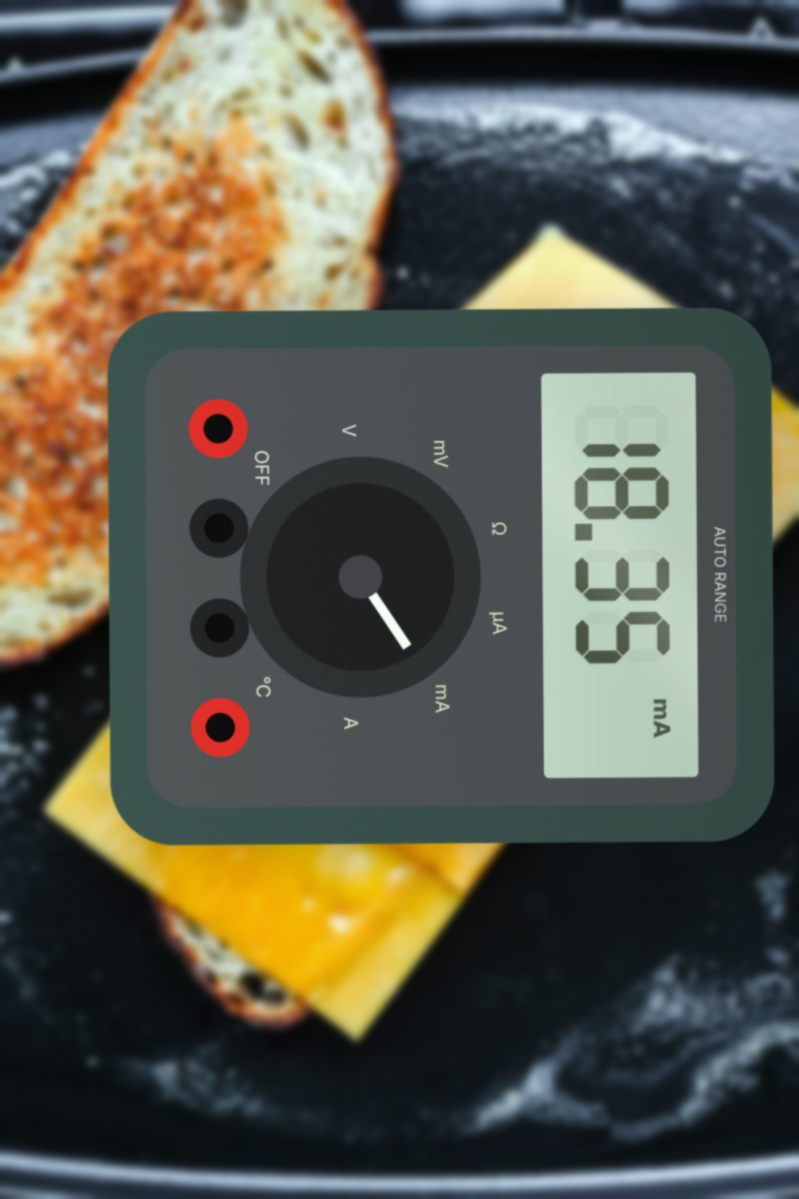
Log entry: 18.35 mA
